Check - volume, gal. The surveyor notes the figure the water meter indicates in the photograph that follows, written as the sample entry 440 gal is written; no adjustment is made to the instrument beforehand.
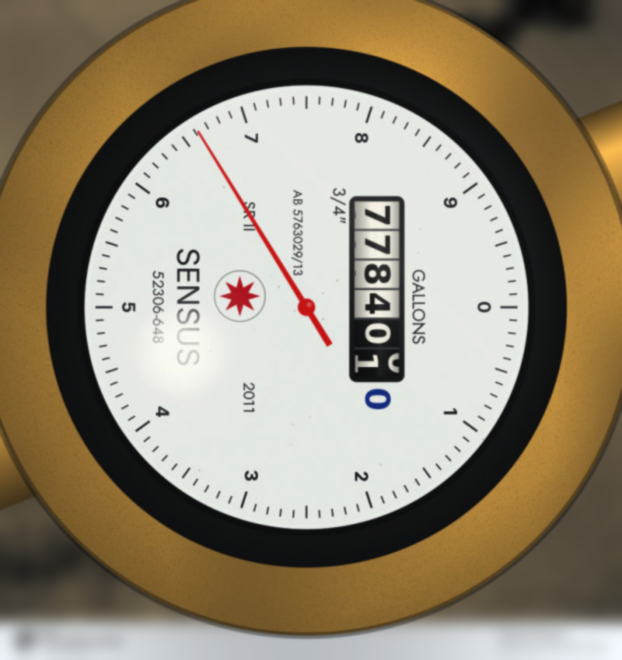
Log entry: 7784006.6 gal
